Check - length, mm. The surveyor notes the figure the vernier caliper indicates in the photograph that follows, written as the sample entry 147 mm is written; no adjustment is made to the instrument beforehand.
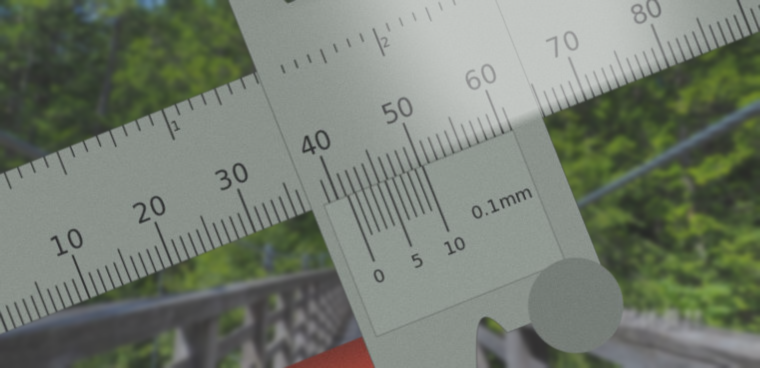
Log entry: 41.2 mm
